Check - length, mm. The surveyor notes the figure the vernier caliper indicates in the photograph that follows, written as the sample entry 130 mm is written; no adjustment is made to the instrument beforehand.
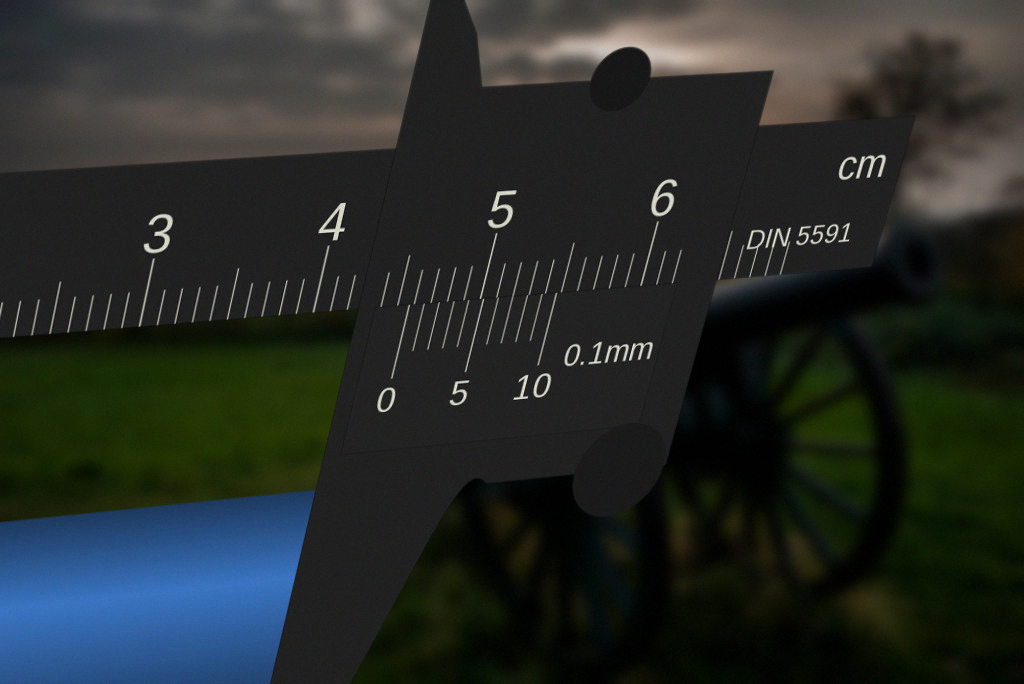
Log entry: 45.7 mm
